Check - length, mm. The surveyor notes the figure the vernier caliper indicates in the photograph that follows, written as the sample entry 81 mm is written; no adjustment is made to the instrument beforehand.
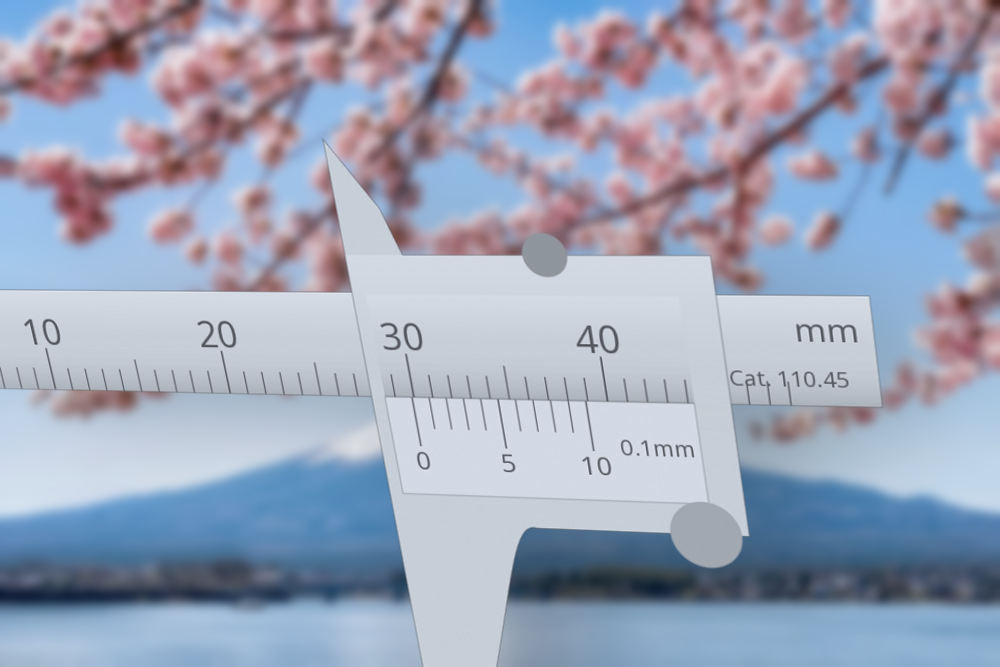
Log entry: 29.9 mm
